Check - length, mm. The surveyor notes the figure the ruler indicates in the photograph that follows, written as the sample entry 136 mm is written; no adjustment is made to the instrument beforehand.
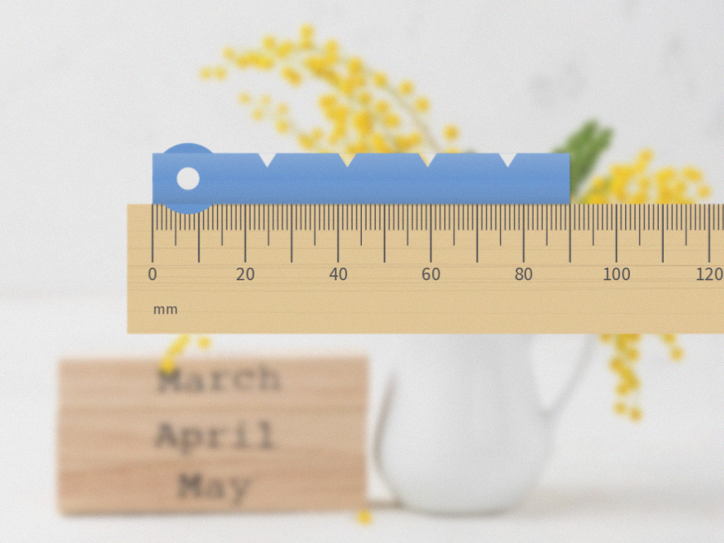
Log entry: 90 mm
